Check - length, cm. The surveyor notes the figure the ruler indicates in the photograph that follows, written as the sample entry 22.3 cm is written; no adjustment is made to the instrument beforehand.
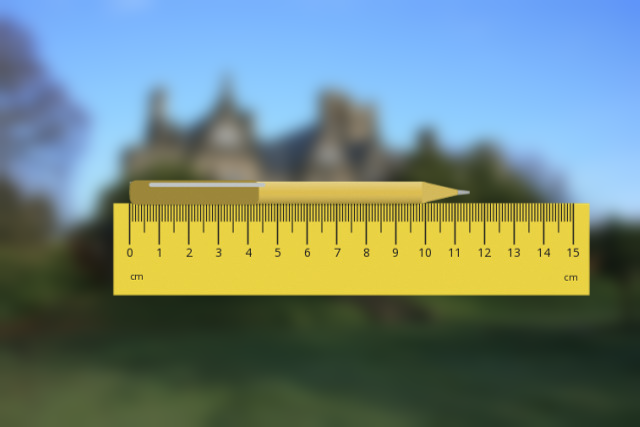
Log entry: 11.5 cm
